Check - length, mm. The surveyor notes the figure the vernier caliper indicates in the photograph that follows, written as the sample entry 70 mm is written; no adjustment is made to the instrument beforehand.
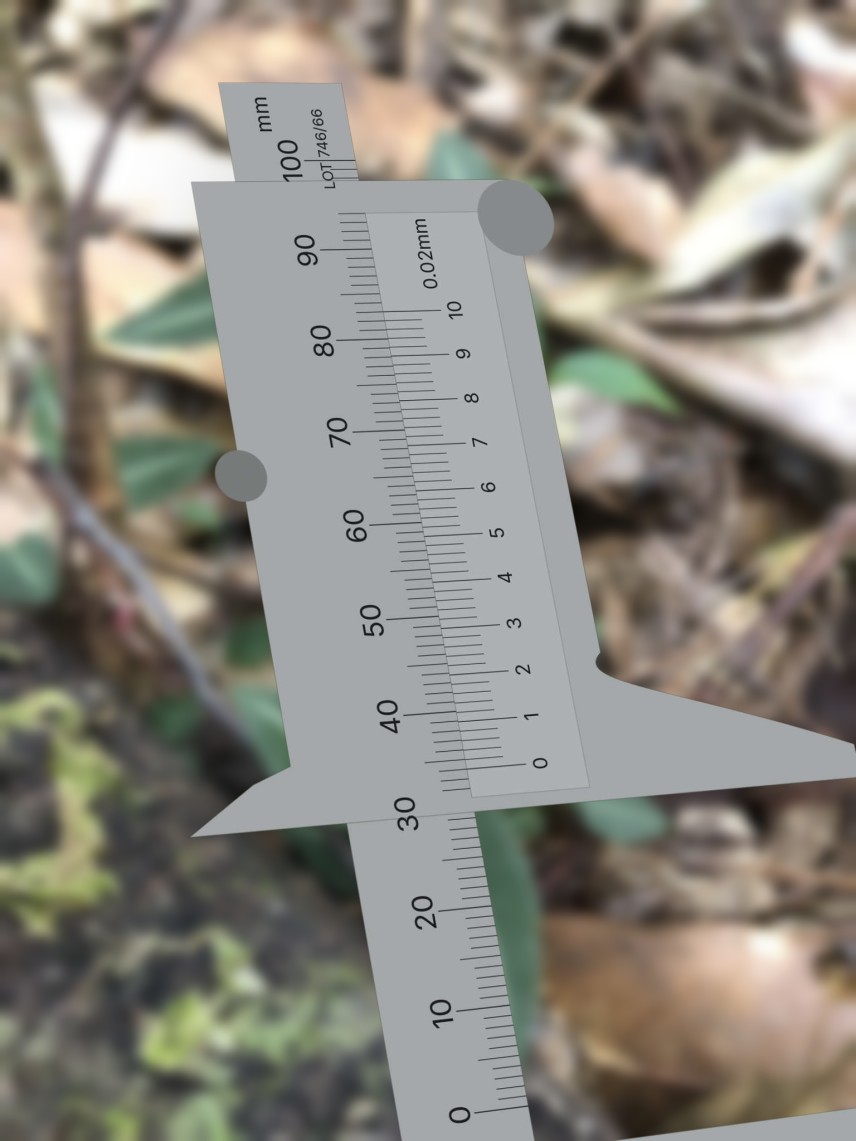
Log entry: 34.0 mm
